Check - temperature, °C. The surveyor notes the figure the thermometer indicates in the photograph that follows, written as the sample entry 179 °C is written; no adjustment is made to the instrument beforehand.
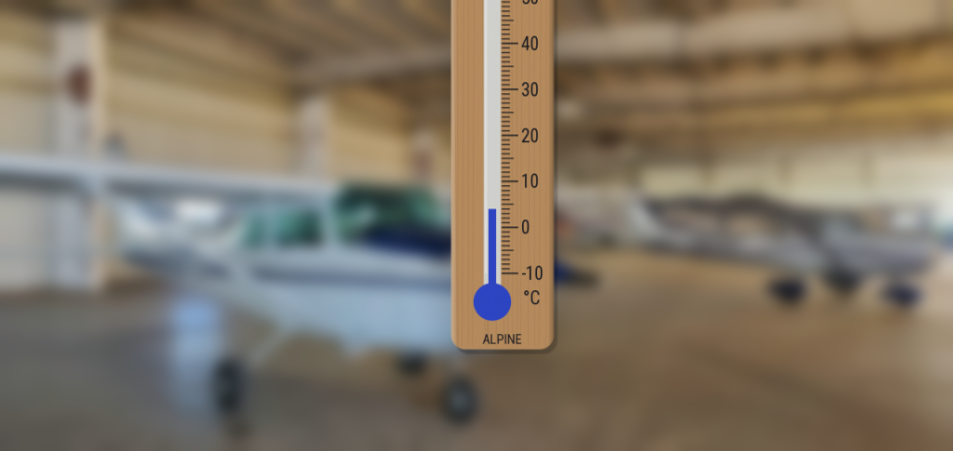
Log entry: 4 °C
